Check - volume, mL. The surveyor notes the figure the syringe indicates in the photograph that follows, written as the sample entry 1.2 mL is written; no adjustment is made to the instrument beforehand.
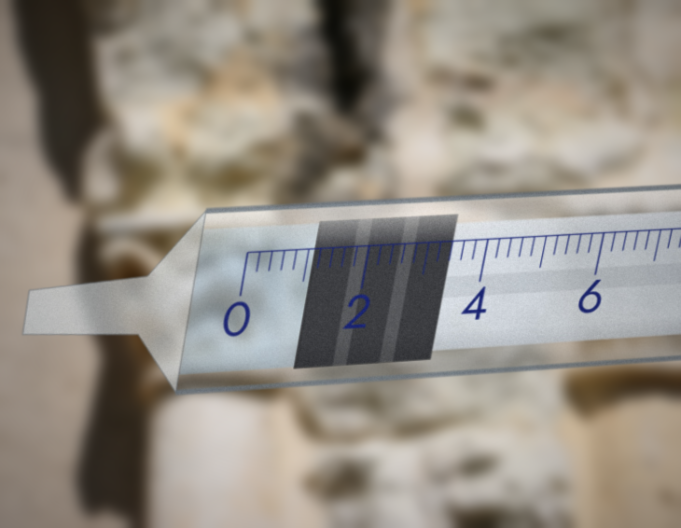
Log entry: 1.1 mL
